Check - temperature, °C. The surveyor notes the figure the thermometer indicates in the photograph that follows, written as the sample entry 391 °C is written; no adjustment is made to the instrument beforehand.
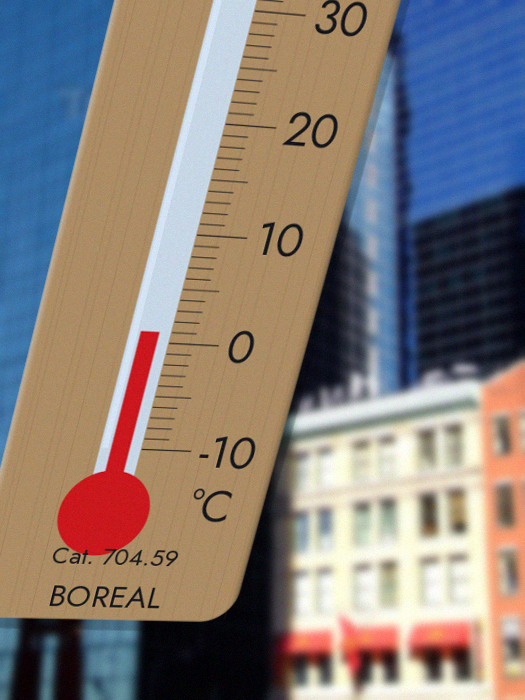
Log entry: 1 °C
